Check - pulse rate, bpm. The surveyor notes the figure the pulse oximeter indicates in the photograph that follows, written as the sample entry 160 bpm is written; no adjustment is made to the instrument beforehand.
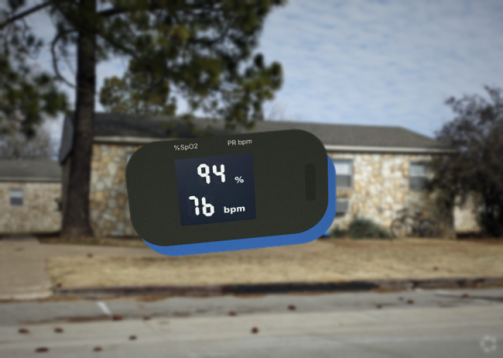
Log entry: 76 bpm
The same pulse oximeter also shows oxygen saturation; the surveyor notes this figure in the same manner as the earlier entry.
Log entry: 94 %
